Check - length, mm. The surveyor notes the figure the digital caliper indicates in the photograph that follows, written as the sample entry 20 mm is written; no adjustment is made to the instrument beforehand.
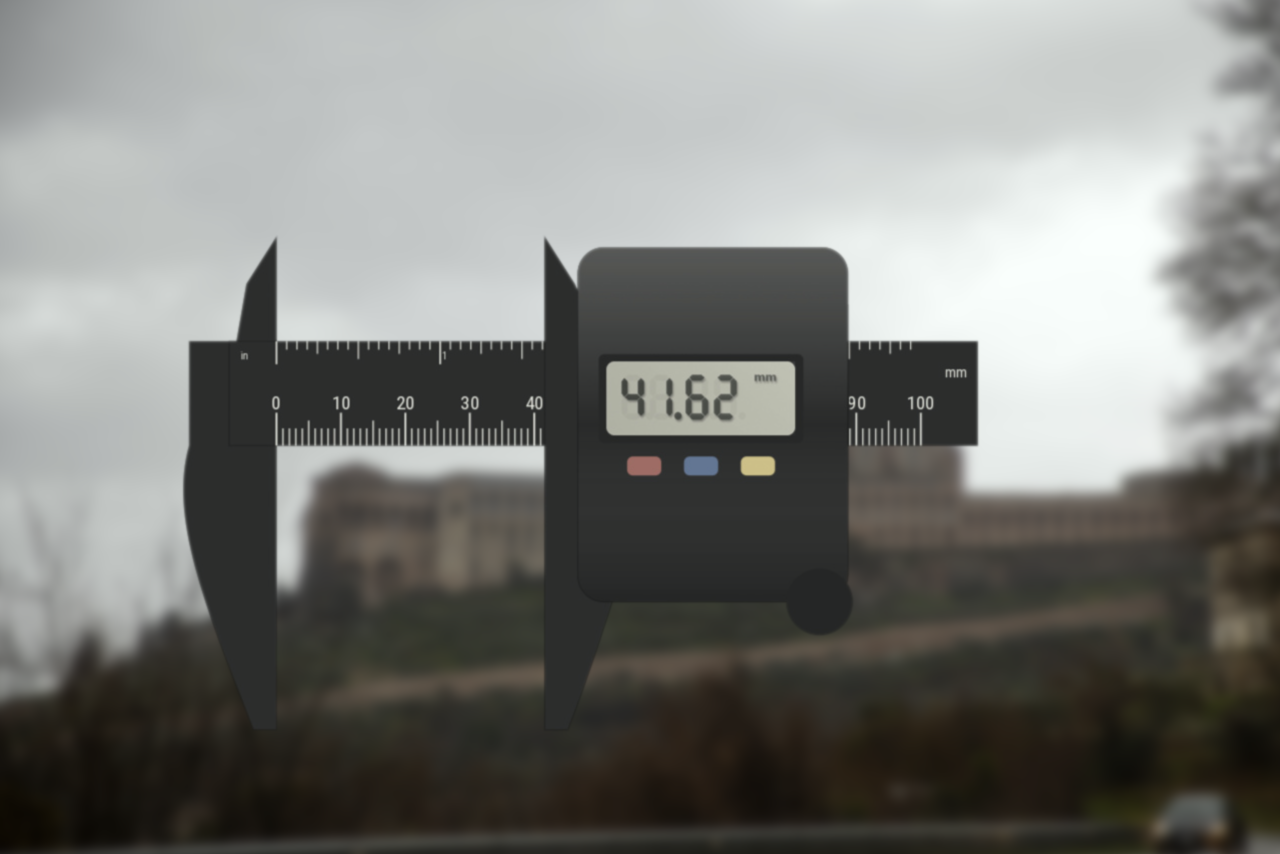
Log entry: 41.62 mm
